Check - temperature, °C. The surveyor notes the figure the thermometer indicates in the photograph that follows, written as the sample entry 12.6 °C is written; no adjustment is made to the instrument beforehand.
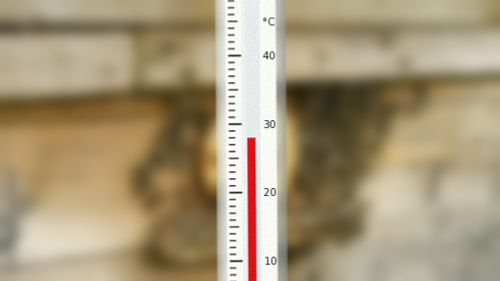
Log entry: 28 °C
